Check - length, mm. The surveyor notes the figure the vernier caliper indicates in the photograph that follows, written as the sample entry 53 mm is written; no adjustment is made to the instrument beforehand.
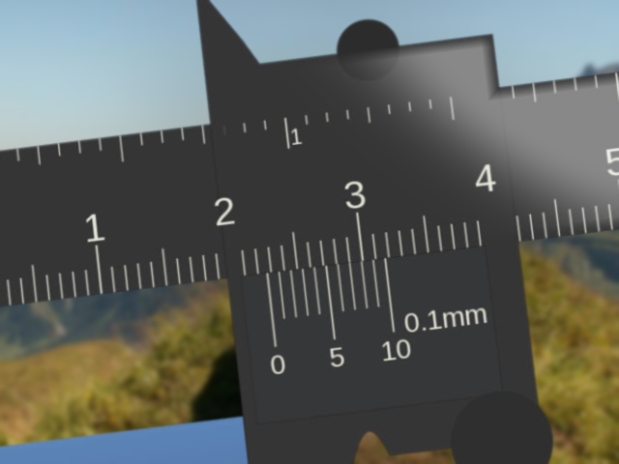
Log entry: 22.7 mm
